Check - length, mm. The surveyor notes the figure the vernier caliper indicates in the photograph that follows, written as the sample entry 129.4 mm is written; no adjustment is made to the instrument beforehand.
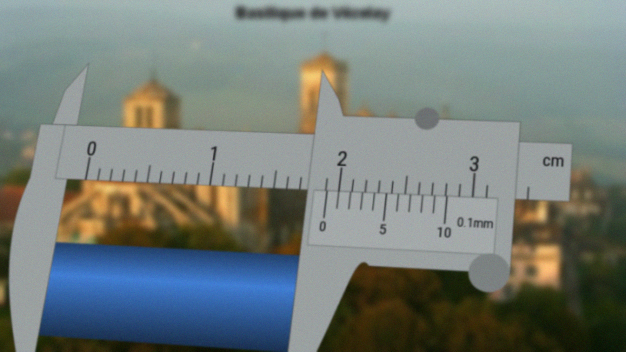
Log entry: 19.1 mm
